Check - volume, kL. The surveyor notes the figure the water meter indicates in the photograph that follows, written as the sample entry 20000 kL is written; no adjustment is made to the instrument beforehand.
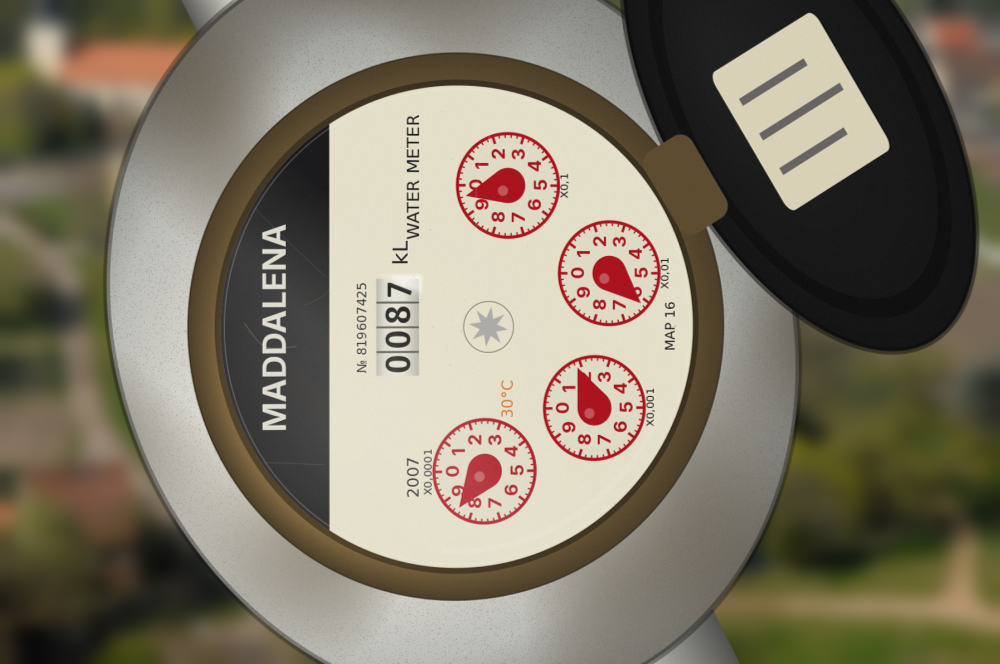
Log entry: 86.9618 kL
